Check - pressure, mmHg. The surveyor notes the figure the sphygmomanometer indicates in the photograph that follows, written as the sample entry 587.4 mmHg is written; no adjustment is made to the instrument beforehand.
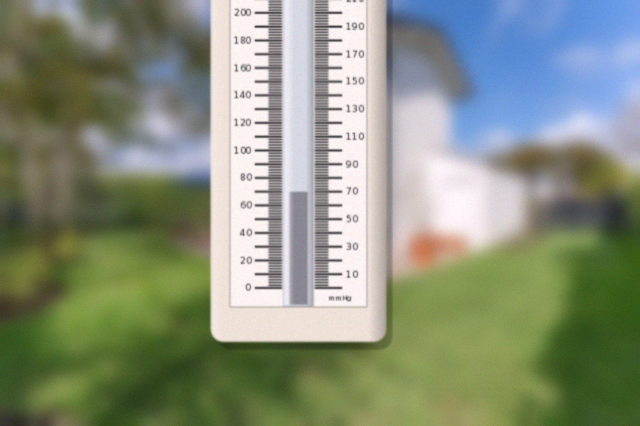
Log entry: 70 mmHg
